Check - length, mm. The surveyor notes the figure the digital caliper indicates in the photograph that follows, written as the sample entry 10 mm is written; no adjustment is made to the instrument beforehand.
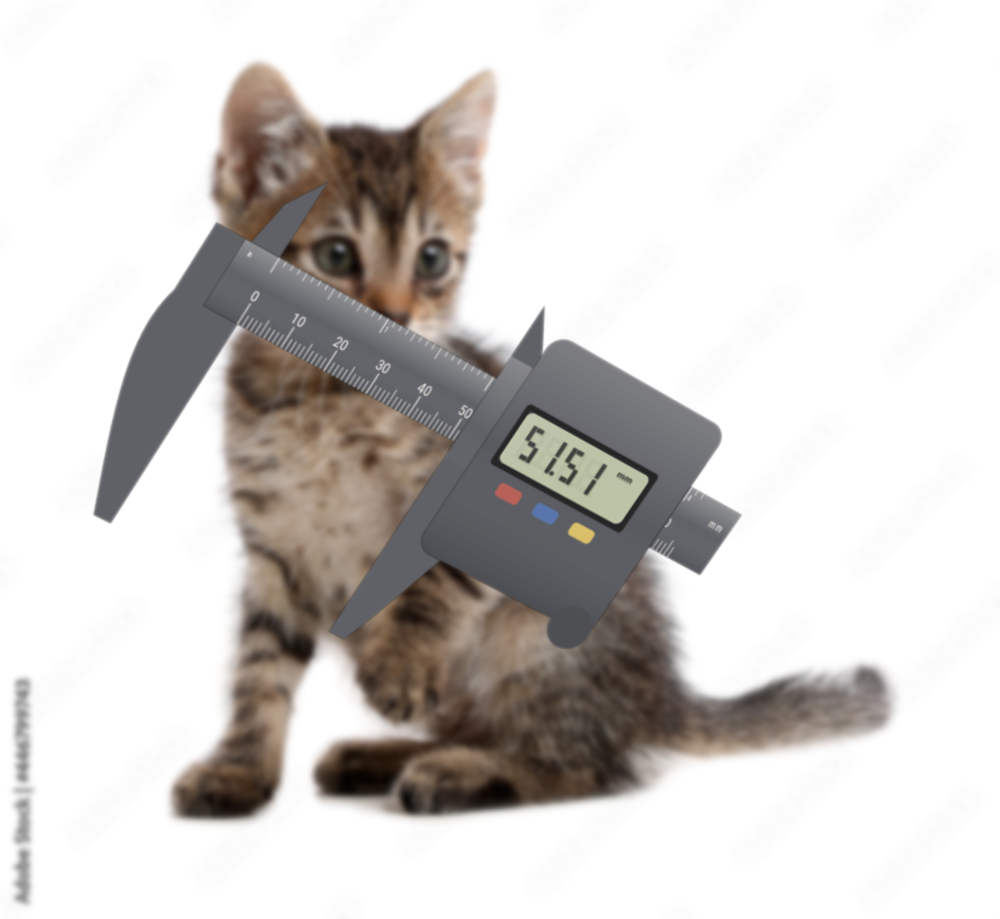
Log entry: 51.51 mm
